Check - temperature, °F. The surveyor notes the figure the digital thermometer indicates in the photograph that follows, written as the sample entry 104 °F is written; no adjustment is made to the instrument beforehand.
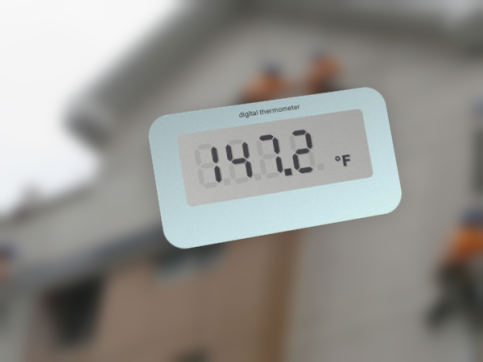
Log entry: 147.2 °F
